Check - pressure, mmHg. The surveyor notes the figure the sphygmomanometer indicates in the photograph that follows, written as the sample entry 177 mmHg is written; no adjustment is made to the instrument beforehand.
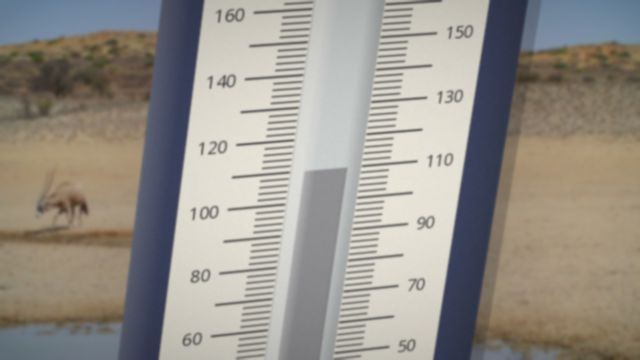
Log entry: 110 mmHg
